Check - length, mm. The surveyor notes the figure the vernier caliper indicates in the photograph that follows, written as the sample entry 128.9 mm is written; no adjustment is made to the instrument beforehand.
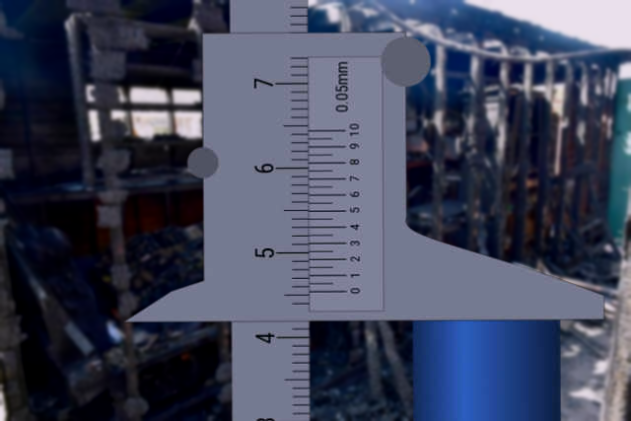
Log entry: 45.4 mm
